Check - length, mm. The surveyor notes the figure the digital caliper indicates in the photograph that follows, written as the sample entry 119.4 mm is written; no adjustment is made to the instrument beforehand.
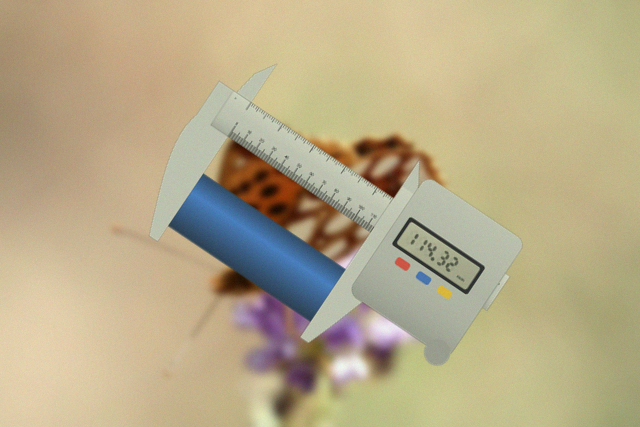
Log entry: 114.32 mm
